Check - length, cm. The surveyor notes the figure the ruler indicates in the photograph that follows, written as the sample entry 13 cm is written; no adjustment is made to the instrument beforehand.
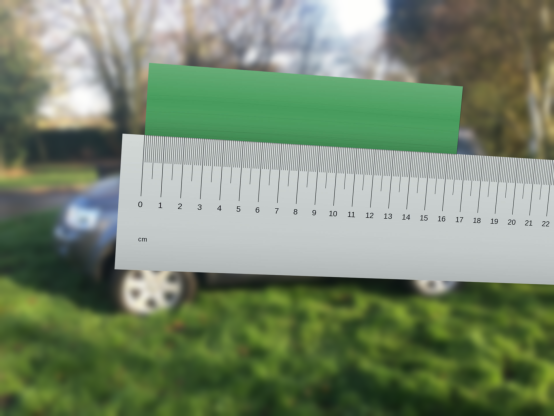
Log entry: 16.5 cm
